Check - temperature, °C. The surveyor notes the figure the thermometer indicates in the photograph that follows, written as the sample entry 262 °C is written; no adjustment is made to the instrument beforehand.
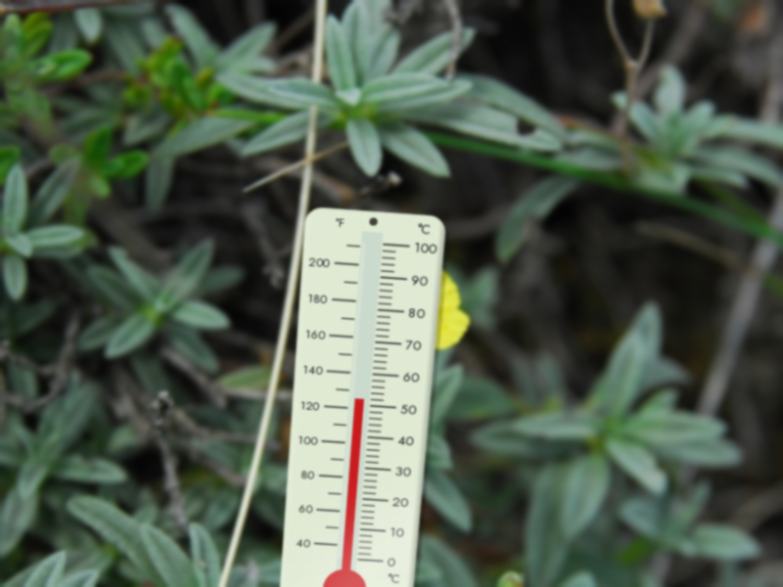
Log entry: 52 °C
